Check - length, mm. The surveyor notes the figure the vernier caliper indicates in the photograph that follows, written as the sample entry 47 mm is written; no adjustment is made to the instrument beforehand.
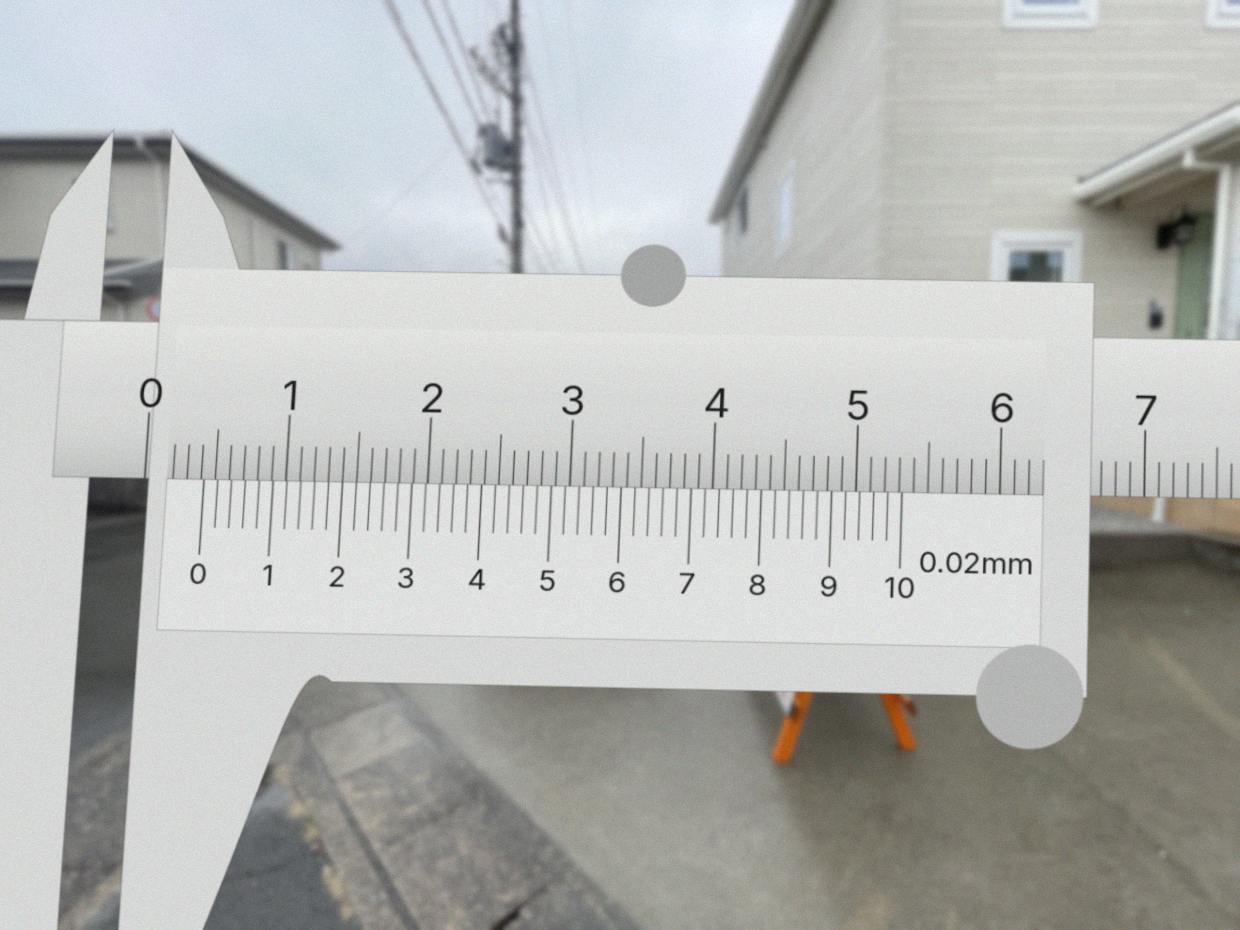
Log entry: 4.2 mm
